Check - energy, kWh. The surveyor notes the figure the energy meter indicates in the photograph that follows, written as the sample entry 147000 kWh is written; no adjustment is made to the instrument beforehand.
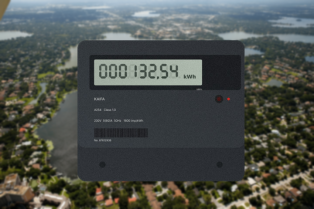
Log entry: 132.54 kWh
